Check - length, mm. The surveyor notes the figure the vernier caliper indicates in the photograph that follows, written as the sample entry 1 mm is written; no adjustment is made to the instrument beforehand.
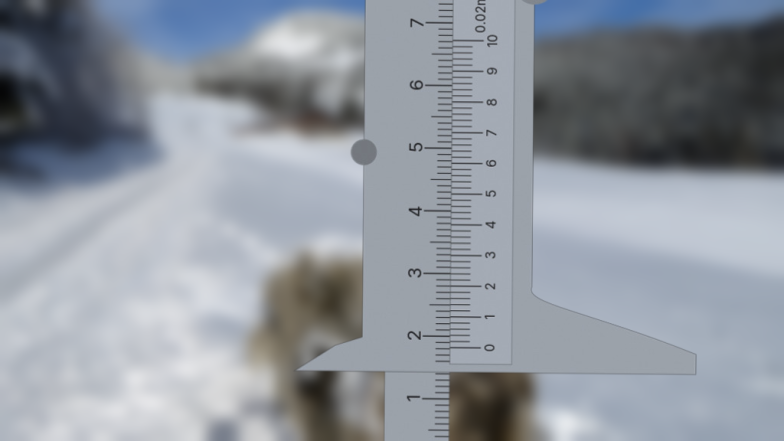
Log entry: 18.2 mm
